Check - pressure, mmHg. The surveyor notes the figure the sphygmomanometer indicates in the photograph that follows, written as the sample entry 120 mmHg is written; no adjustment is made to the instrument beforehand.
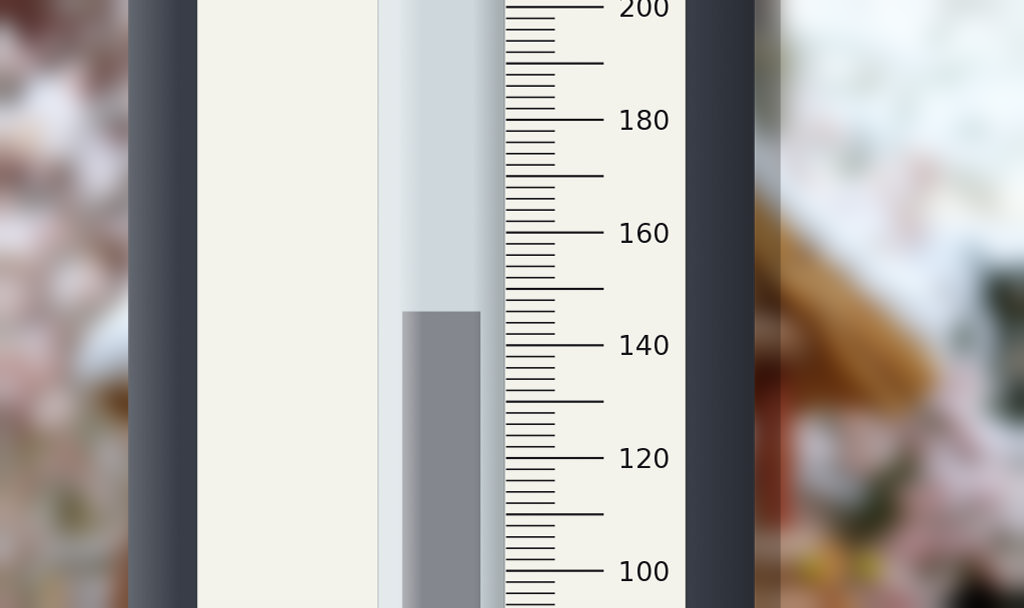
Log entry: 146 mmHg
